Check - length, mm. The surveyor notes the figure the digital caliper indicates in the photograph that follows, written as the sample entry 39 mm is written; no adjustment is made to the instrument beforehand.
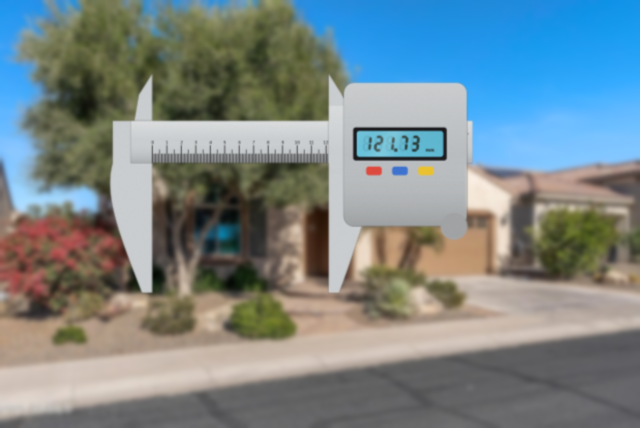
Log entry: 121.73 mm
